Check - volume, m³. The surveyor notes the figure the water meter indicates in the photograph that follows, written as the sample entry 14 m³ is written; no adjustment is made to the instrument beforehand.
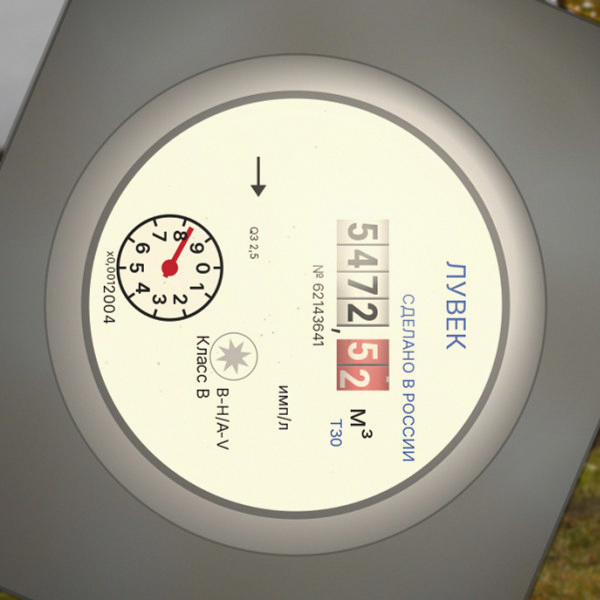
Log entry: 5472.518 m³
